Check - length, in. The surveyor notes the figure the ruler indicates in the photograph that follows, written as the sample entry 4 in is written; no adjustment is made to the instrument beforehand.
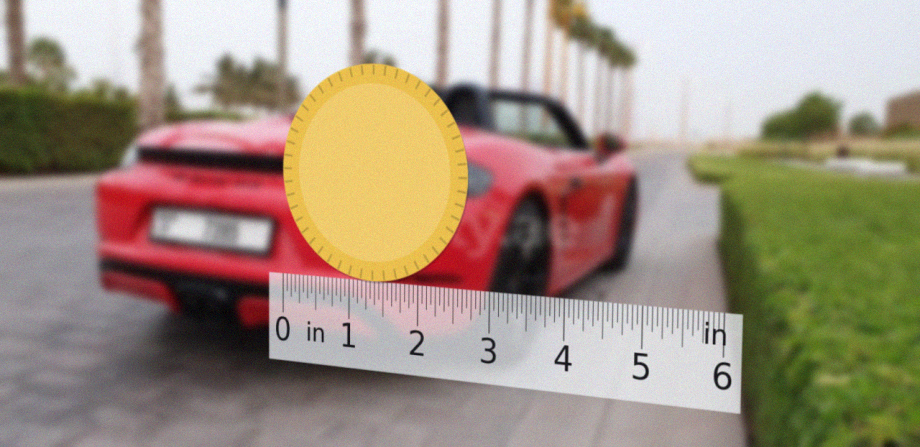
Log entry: 2.6875 in
